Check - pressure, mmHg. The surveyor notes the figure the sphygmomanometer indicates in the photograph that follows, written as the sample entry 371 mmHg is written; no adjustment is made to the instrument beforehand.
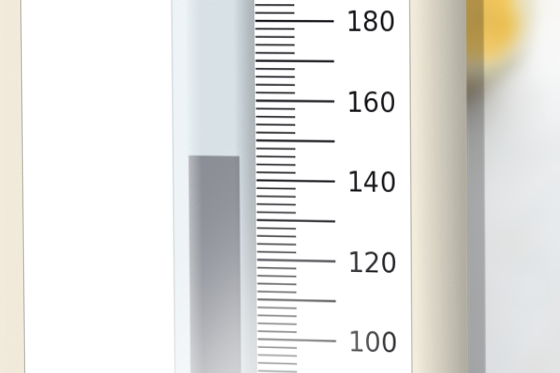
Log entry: 146 mmHg
